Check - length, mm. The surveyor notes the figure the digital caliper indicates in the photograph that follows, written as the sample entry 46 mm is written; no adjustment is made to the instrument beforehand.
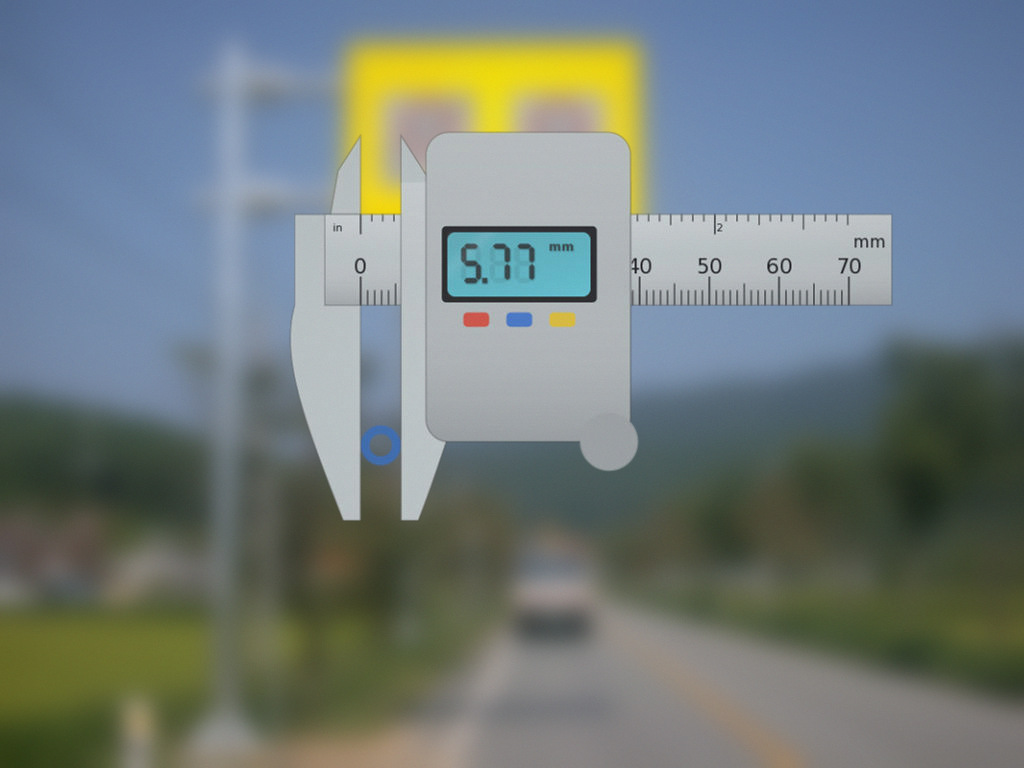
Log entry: 5.77 mm
